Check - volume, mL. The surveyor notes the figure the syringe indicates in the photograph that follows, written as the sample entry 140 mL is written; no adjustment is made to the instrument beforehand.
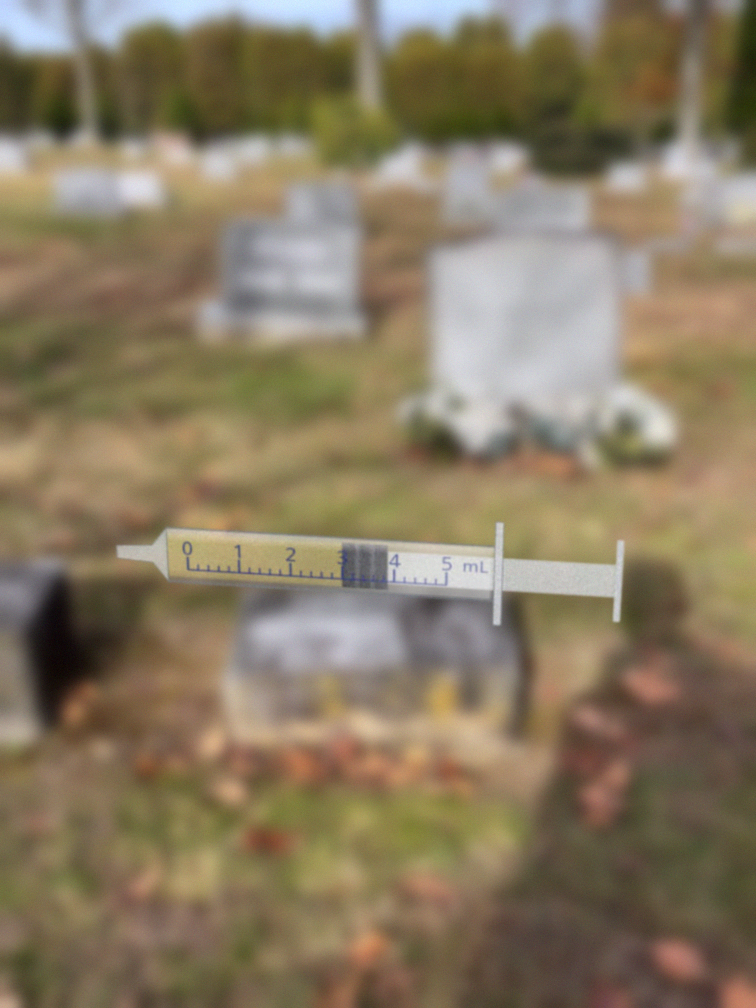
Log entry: 3 mL
